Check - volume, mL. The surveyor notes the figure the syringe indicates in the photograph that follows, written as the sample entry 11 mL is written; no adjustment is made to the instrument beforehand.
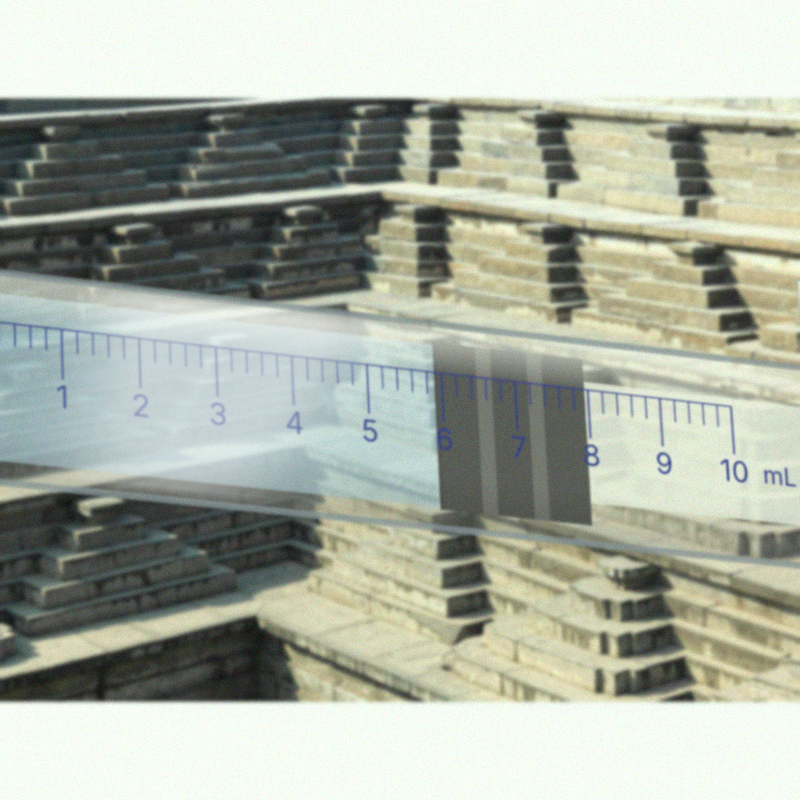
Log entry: 5.9 mL
